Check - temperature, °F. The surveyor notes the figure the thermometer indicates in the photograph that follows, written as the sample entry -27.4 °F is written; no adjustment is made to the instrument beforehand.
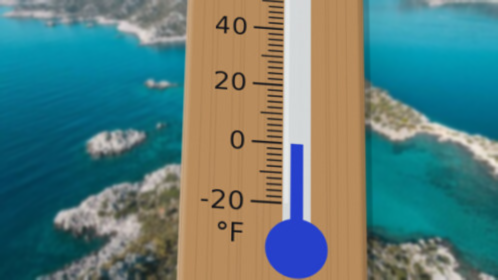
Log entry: 0 °F
